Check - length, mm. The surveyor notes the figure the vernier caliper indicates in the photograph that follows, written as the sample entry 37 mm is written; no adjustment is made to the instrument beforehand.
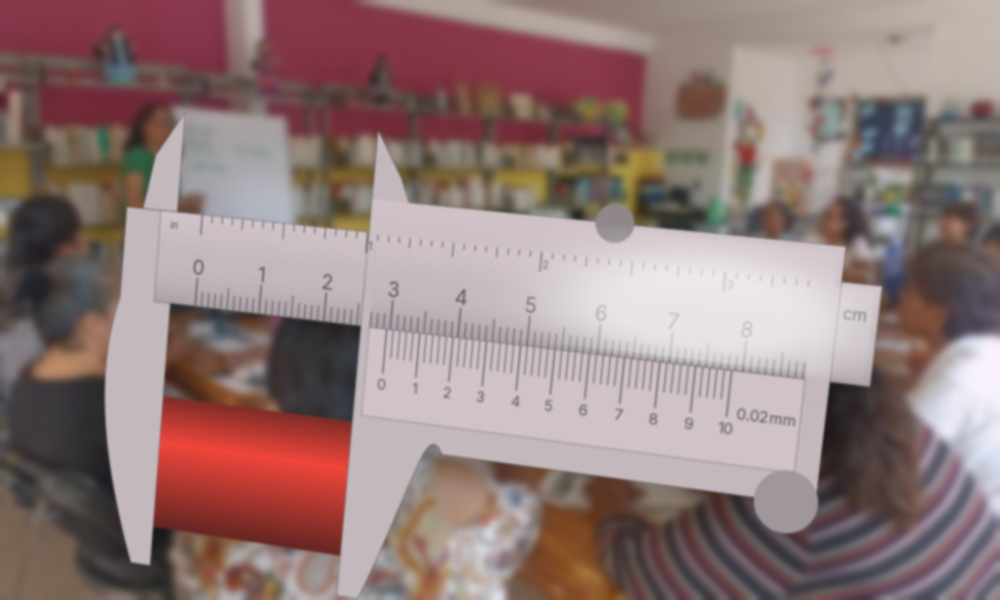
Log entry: 29.5 mm
